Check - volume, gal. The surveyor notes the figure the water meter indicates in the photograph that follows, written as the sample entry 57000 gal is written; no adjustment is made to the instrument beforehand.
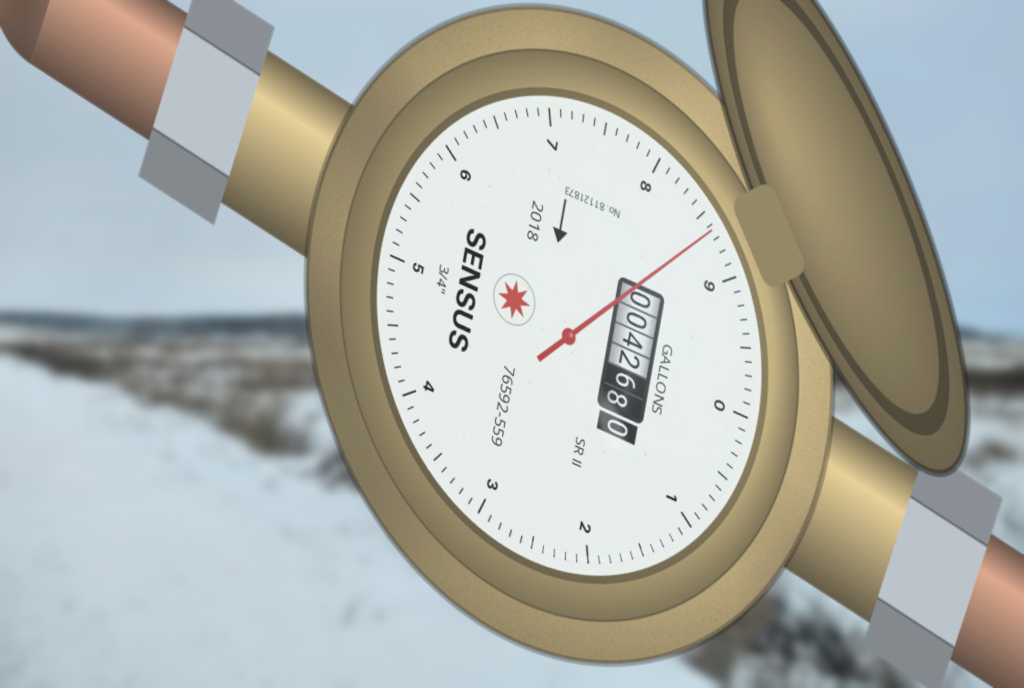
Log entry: 42678.6 gal
